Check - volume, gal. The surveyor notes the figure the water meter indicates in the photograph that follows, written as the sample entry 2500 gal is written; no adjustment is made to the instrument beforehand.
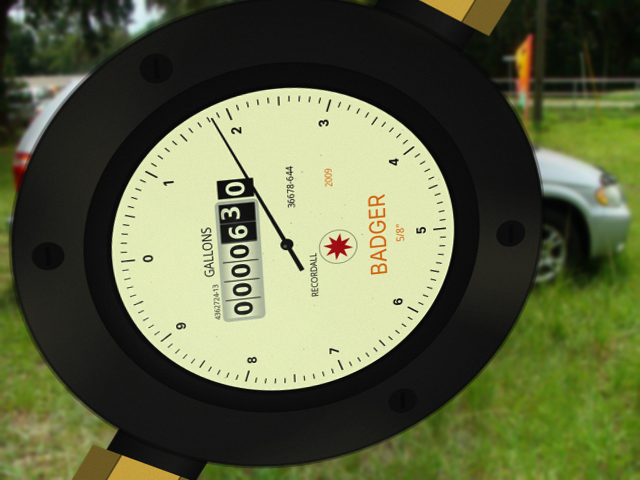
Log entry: 631.8 gal
